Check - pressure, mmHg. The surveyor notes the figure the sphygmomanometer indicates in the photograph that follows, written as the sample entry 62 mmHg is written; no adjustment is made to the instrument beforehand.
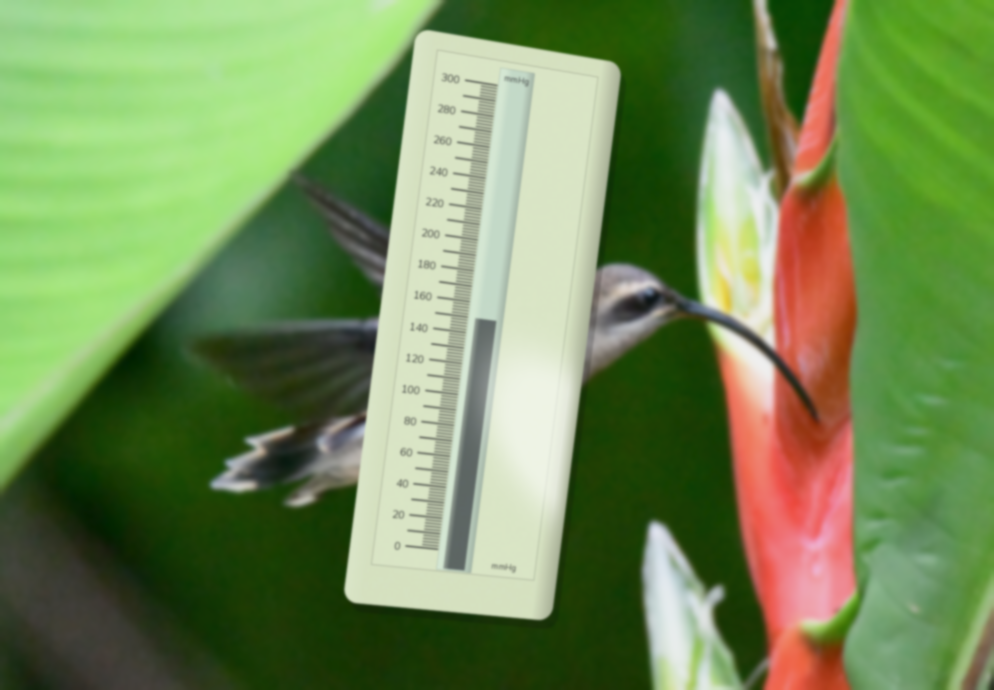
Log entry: 150 mmHg
